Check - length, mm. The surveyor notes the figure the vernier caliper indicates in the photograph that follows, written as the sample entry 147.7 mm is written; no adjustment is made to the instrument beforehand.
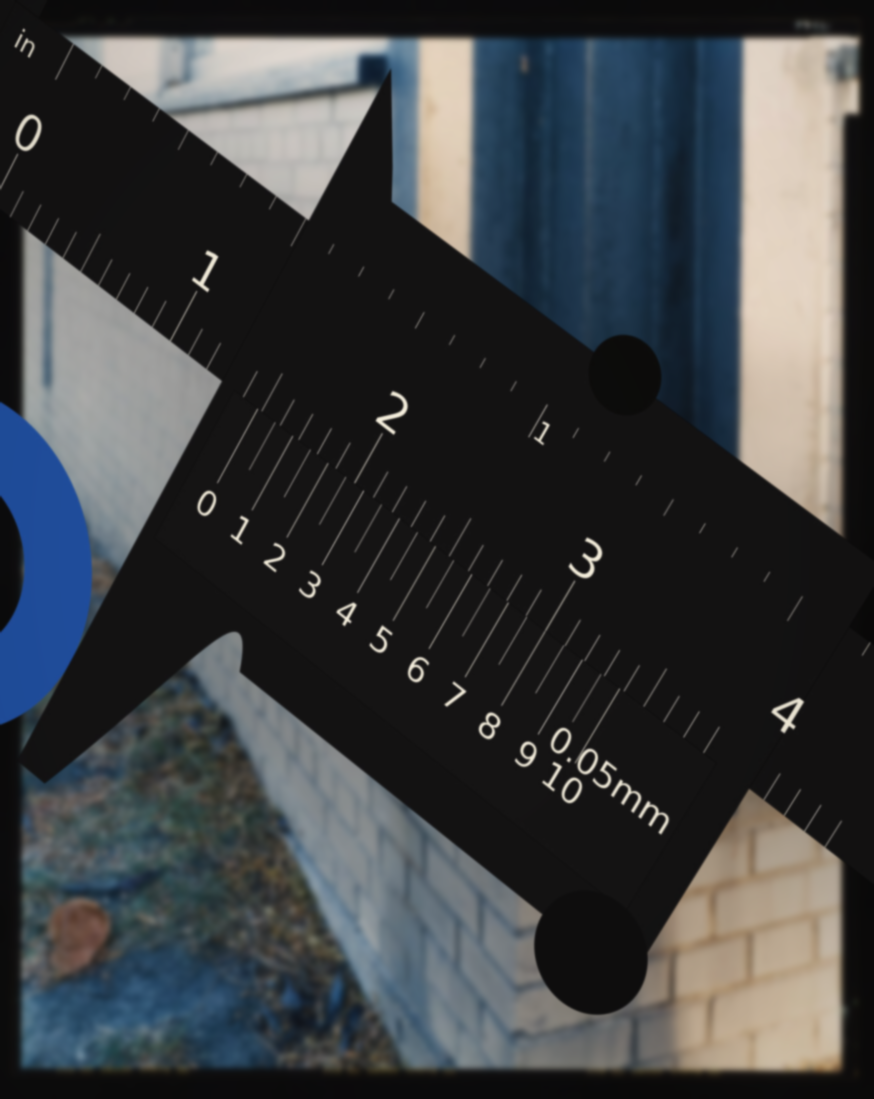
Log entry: 14.8 mm
